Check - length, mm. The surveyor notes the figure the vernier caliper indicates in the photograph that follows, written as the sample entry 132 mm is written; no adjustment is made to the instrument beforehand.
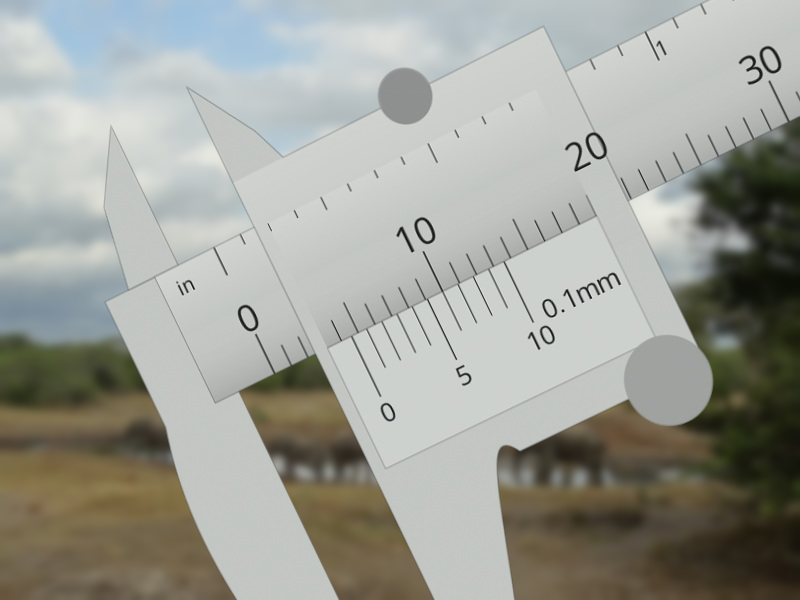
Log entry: 4.6 mm
